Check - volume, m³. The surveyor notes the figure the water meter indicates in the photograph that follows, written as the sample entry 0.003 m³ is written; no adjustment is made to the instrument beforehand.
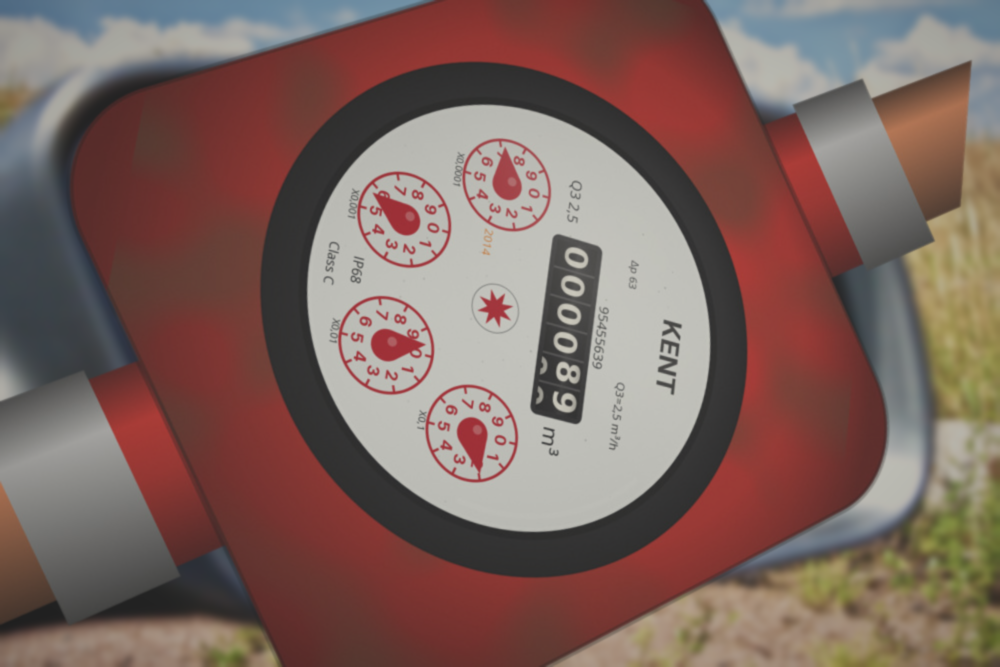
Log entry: 89.1957 m³
